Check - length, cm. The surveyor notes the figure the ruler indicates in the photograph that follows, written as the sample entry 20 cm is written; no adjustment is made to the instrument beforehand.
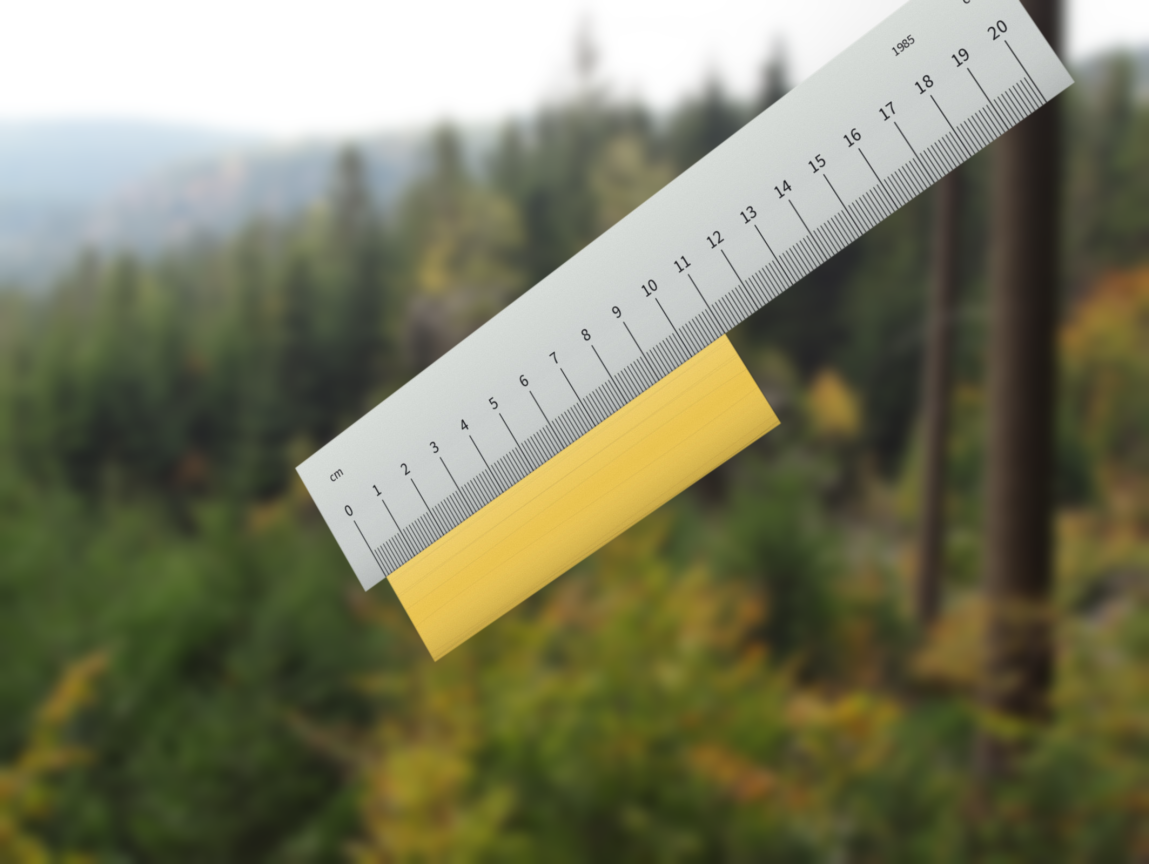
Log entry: 11 cm
